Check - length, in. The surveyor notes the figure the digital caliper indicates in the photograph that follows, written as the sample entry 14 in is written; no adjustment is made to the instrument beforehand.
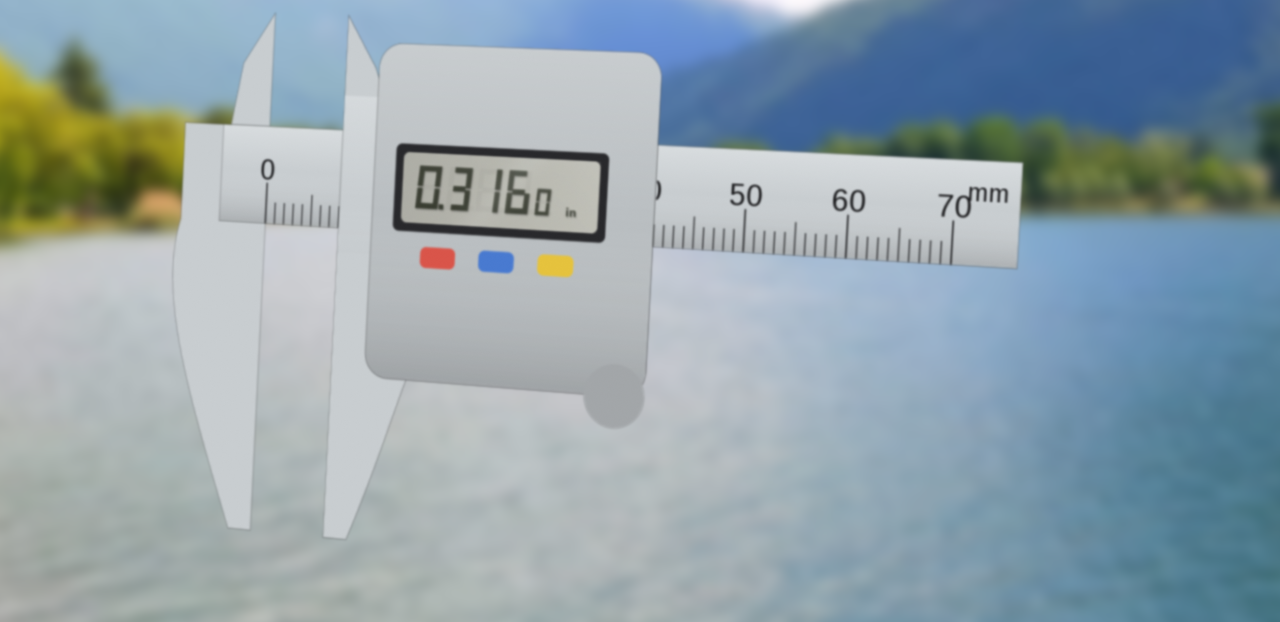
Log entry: 0.3160 in
